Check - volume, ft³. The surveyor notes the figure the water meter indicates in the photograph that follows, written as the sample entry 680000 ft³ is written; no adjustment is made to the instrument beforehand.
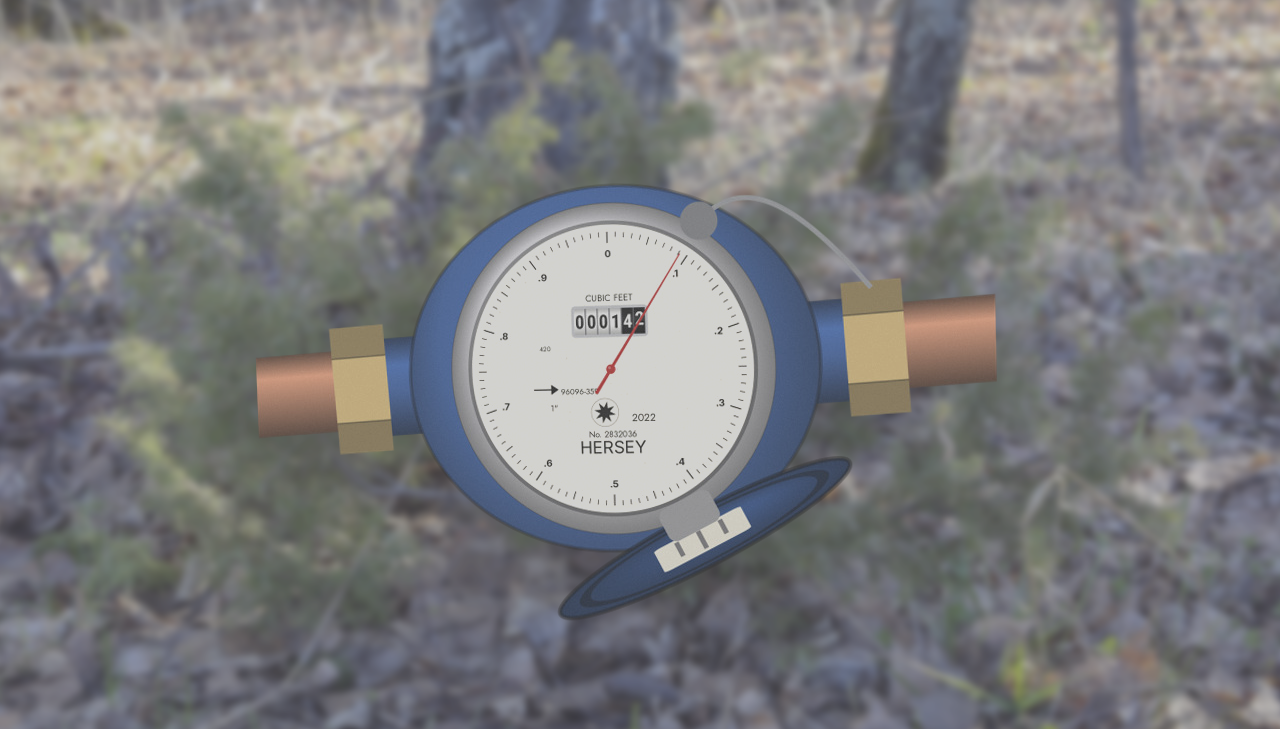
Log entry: 142.09 ft³
